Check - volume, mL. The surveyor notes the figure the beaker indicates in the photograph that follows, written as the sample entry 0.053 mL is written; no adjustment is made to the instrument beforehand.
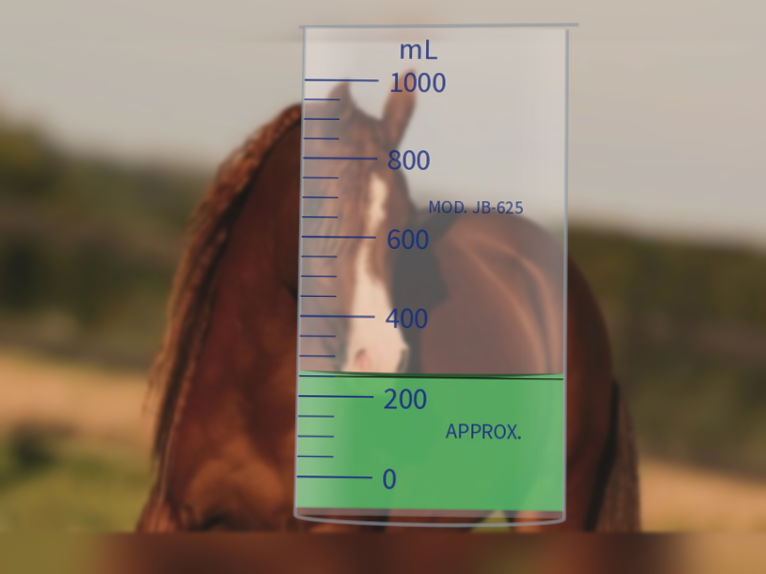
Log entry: 250 mL
